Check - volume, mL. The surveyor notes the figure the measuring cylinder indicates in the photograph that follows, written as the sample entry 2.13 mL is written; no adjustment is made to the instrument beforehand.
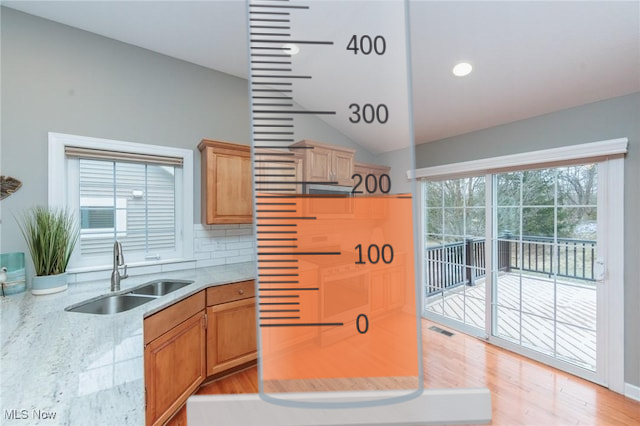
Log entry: 180 mL
